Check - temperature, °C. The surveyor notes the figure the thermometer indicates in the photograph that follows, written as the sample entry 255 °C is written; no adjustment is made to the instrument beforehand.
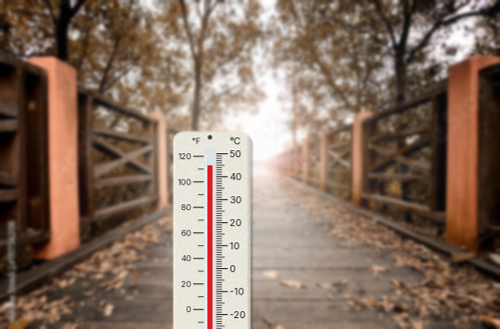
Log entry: 45 °C
